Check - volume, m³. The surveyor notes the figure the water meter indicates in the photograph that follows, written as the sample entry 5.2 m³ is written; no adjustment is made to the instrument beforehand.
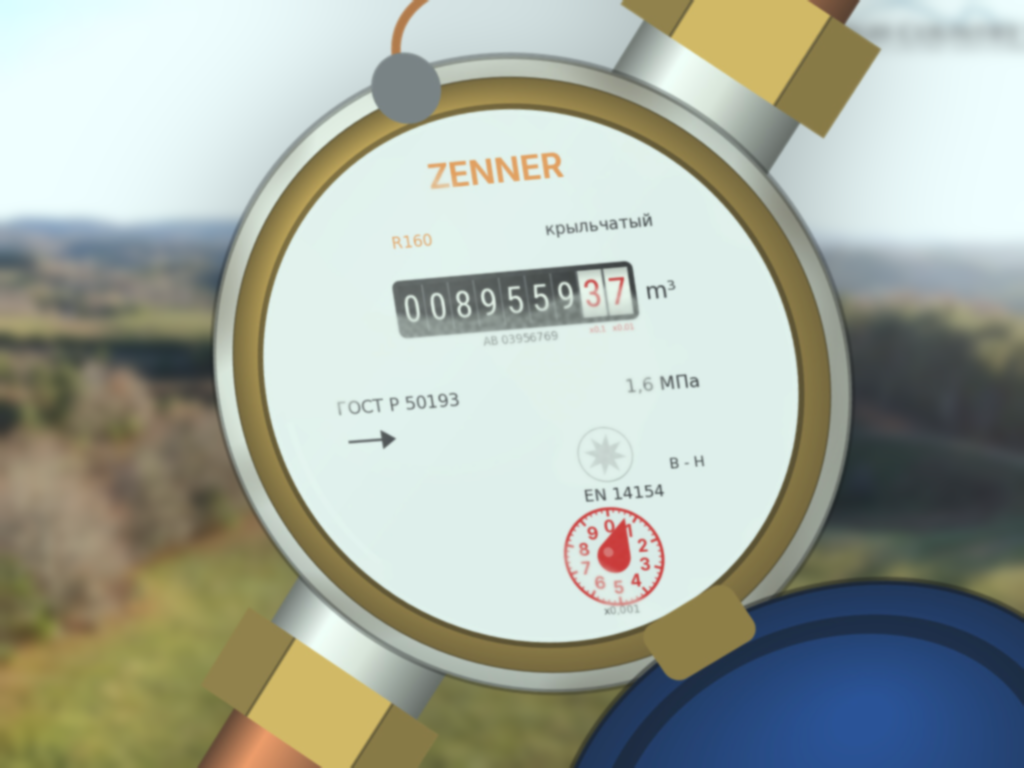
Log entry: 89559.370 m³
